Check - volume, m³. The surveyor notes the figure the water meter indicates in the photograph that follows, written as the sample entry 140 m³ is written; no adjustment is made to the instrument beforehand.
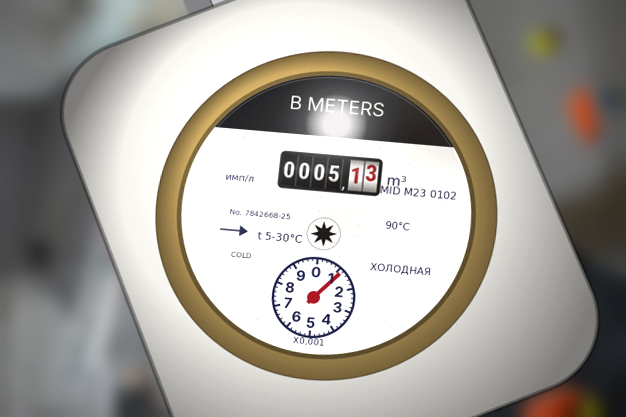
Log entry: 5.131 m³
